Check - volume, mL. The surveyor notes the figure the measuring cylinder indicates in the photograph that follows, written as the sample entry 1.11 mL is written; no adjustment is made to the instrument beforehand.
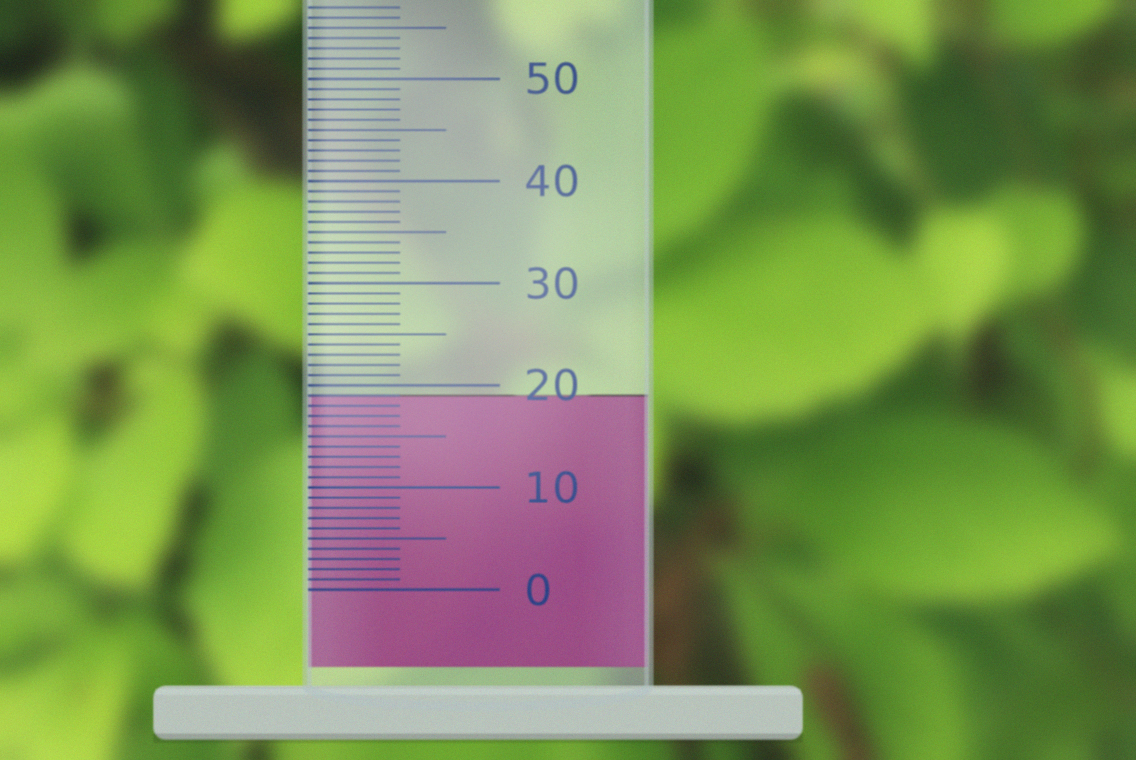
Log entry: 19 mL
